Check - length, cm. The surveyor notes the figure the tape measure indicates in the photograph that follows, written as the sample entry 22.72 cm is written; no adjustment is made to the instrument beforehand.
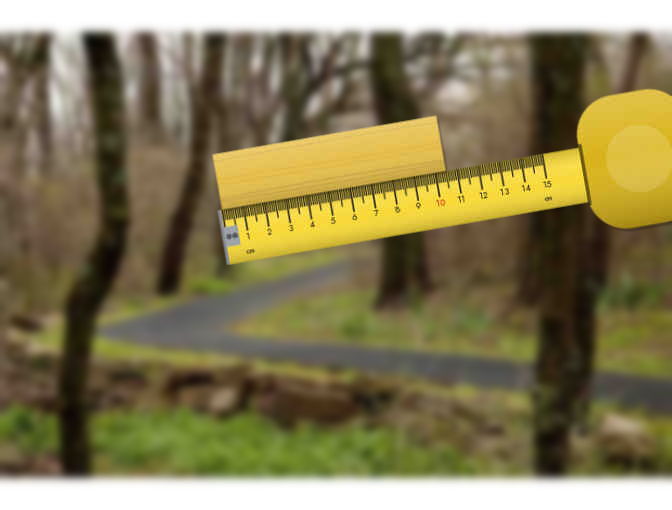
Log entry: 10.5 cm
